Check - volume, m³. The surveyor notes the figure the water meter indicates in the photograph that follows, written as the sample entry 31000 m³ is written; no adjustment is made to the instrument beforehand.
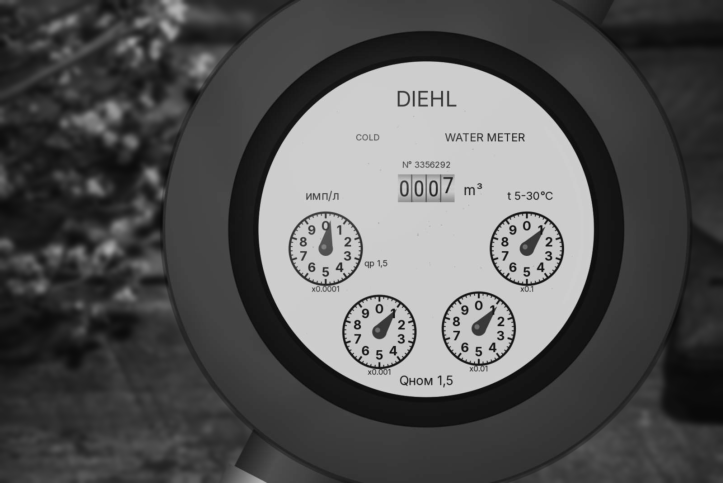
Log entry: 7.1110 m³
